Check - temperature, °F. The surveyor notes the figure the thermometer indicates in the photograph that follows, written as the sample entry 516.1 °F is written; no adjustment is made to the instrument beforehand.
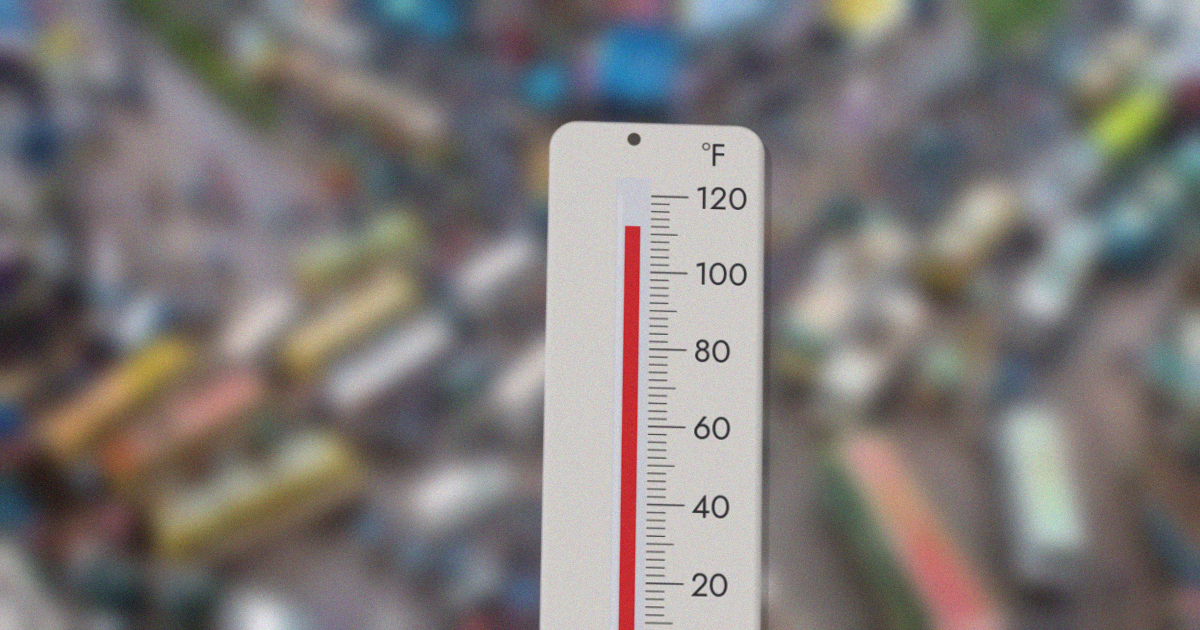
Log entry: 112 °F
